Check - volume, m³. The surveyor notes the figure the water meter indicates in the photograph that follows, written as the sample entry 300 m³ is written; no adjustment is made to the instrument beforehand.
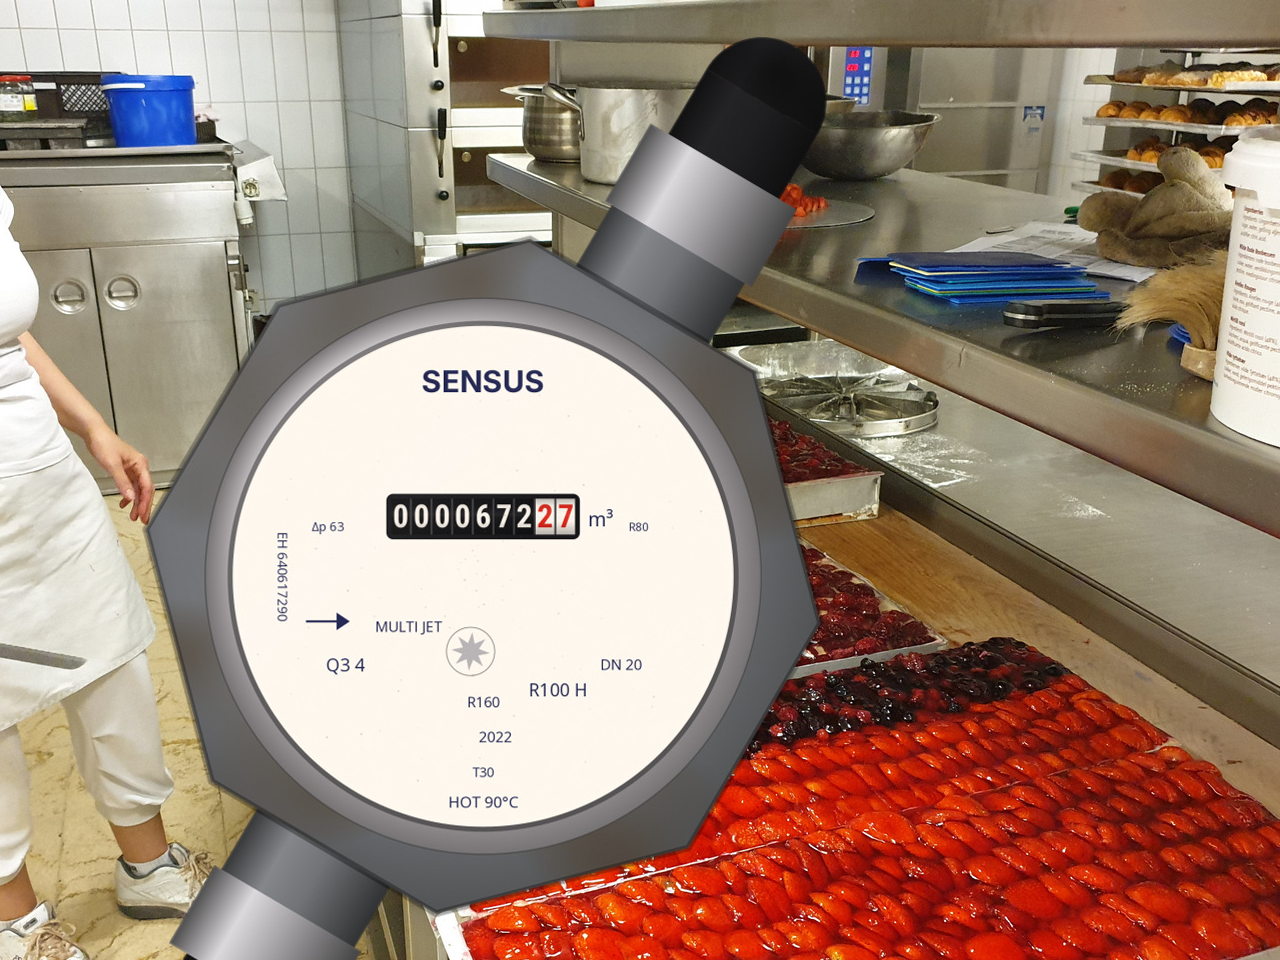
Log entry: 672.27 m³
